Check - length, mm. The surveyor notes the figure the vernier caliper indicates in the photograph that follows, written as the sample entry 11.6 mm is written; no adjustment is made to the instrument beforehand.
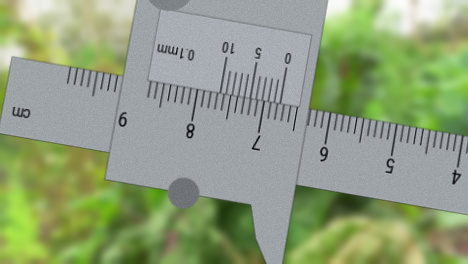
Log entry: 67.6 mm
